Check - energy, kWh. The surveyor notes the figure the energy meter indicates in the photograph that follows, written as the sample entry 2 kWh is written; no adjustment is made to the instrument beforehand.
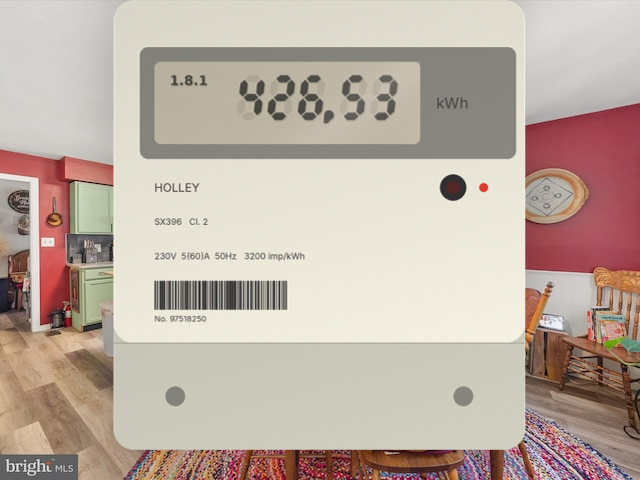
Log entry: 426.53 kWh
